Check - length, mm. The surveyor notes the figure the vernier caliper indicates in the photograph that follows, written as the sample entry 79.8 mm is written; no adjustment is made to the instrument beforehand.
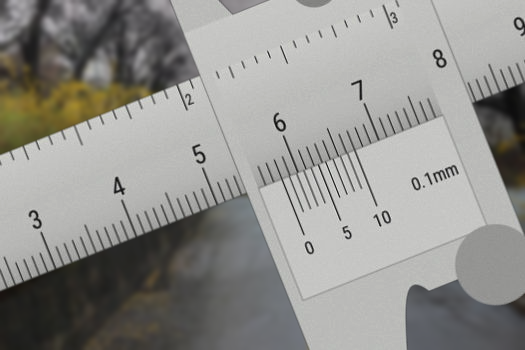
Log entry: 58.0 mm
